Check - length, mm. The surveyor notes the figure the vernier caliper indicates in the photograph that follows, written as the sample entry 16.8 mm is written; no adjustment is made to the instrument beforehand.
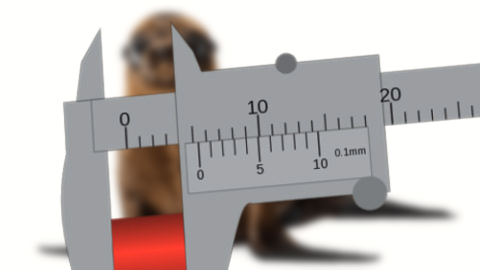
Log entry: 5.4 mm
